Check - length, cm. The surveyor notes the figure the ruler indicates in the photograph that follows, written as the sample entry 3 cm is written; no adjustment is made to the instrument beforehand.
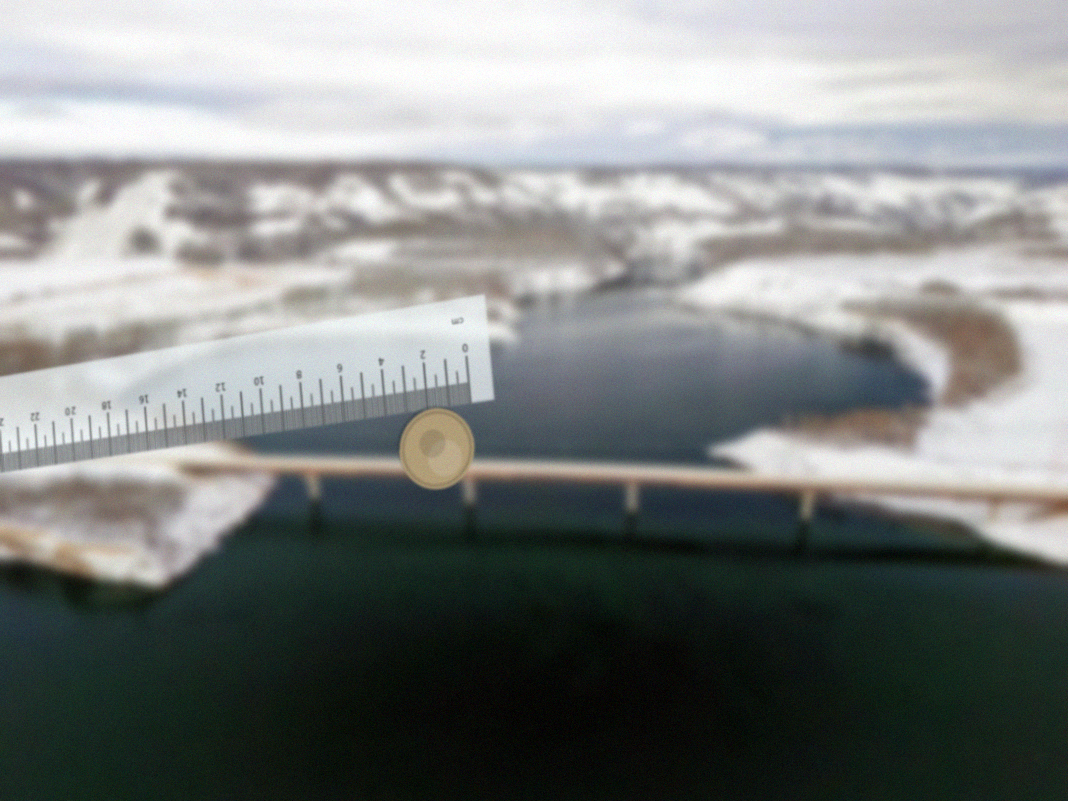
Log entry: 3.5 cm
